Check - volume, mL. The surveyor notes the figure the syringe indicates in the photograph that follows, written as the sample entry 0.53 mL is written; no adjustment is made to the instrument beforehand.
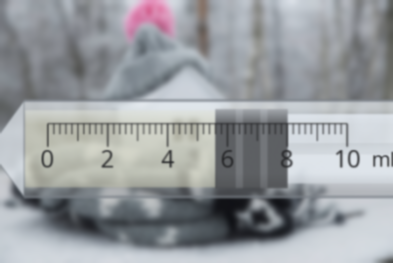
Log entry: 5.6 mL
